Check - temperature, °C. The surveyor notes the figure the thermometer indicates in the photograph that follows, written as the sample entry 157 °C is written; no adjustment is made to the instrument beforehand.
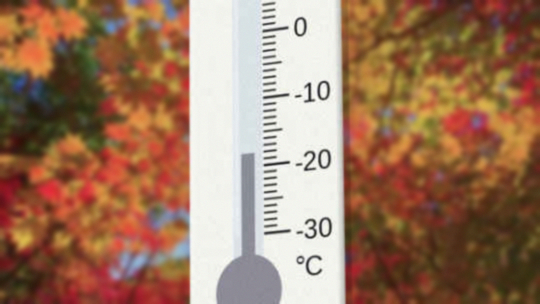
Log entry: -18 °C
